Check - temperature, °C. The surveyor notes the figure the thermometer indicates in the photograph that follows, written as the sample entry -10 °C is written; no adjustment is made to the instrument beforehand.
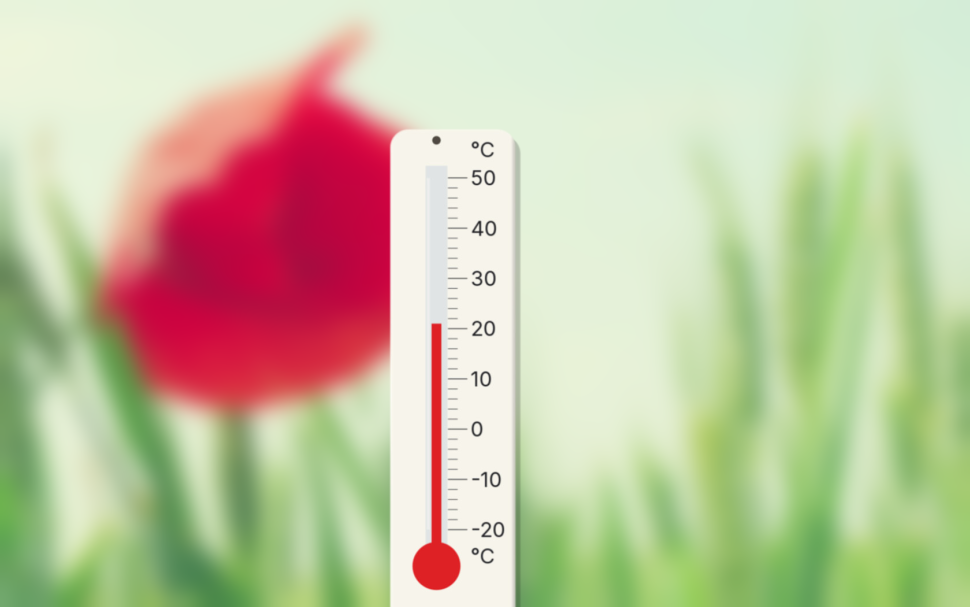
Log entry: 21 °C
